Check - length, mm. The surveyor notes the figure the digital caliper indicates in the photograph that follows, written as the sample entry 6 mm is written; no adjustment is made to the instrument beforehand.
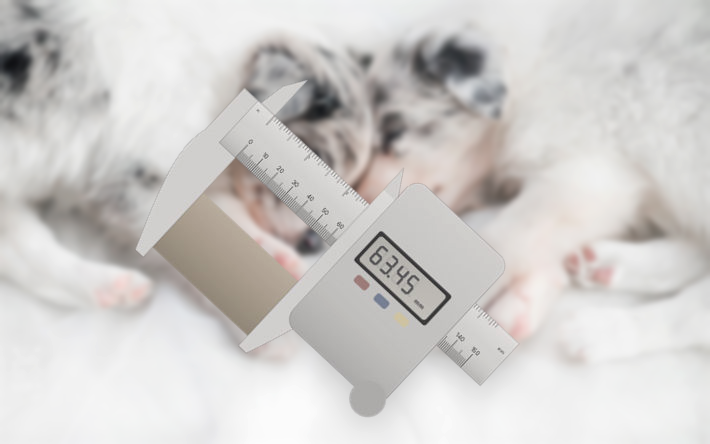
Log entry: 63.45 mm
